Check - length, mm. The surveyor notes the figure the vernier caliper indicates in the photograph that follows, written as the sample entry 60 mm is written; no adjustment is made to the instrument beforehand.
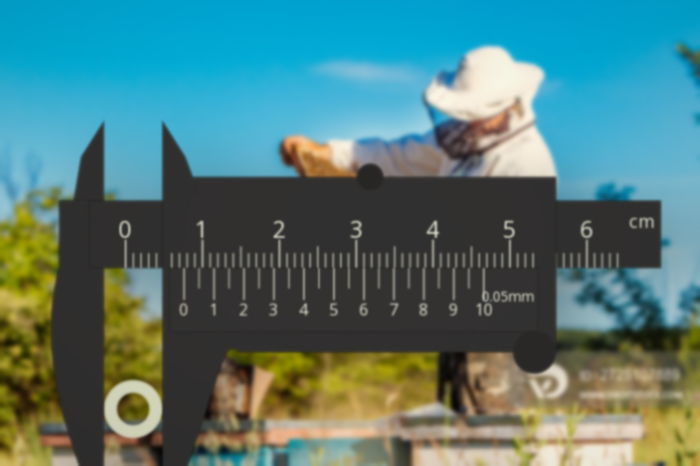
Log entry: 7.6 mm
